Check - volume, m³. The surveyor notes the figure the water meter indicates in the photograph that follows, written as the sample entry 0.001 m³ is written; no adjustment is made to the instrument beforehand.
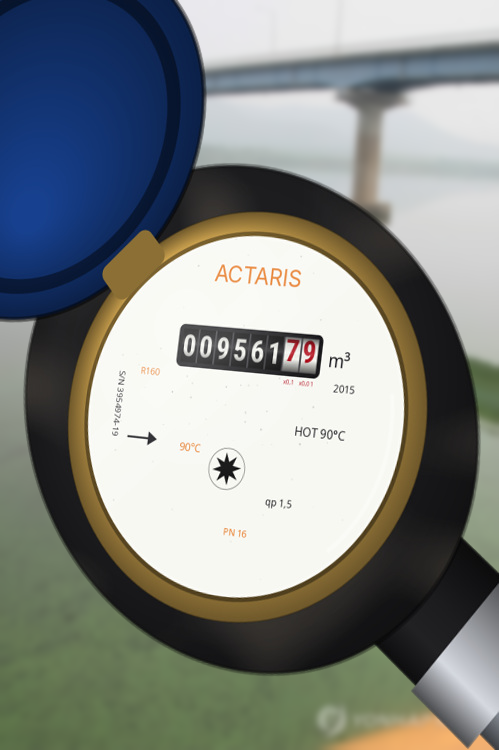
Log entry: 9561.79 m³
